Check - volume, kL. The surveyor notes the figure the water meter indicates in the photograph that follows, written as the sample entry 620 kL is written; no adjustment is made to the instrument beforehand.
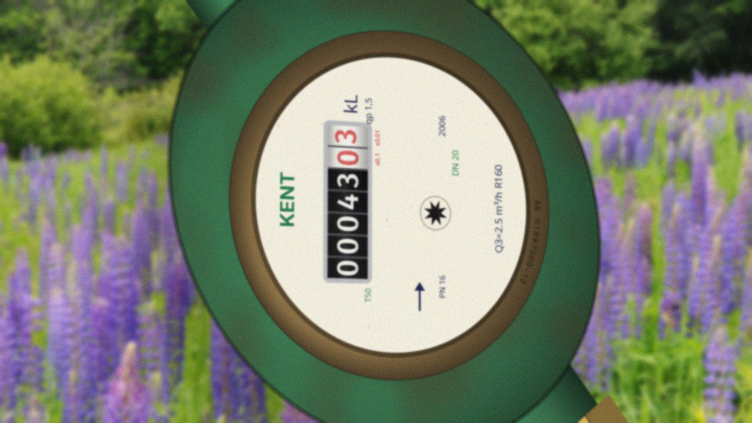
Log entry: 43.03 kL
